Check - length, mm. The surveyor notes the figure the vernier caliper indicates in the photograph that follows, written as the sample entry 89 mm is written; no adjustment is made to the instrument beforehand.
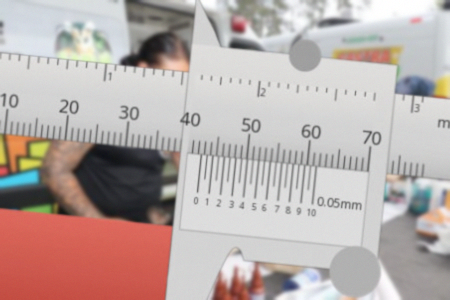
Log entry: 42.5 mm
